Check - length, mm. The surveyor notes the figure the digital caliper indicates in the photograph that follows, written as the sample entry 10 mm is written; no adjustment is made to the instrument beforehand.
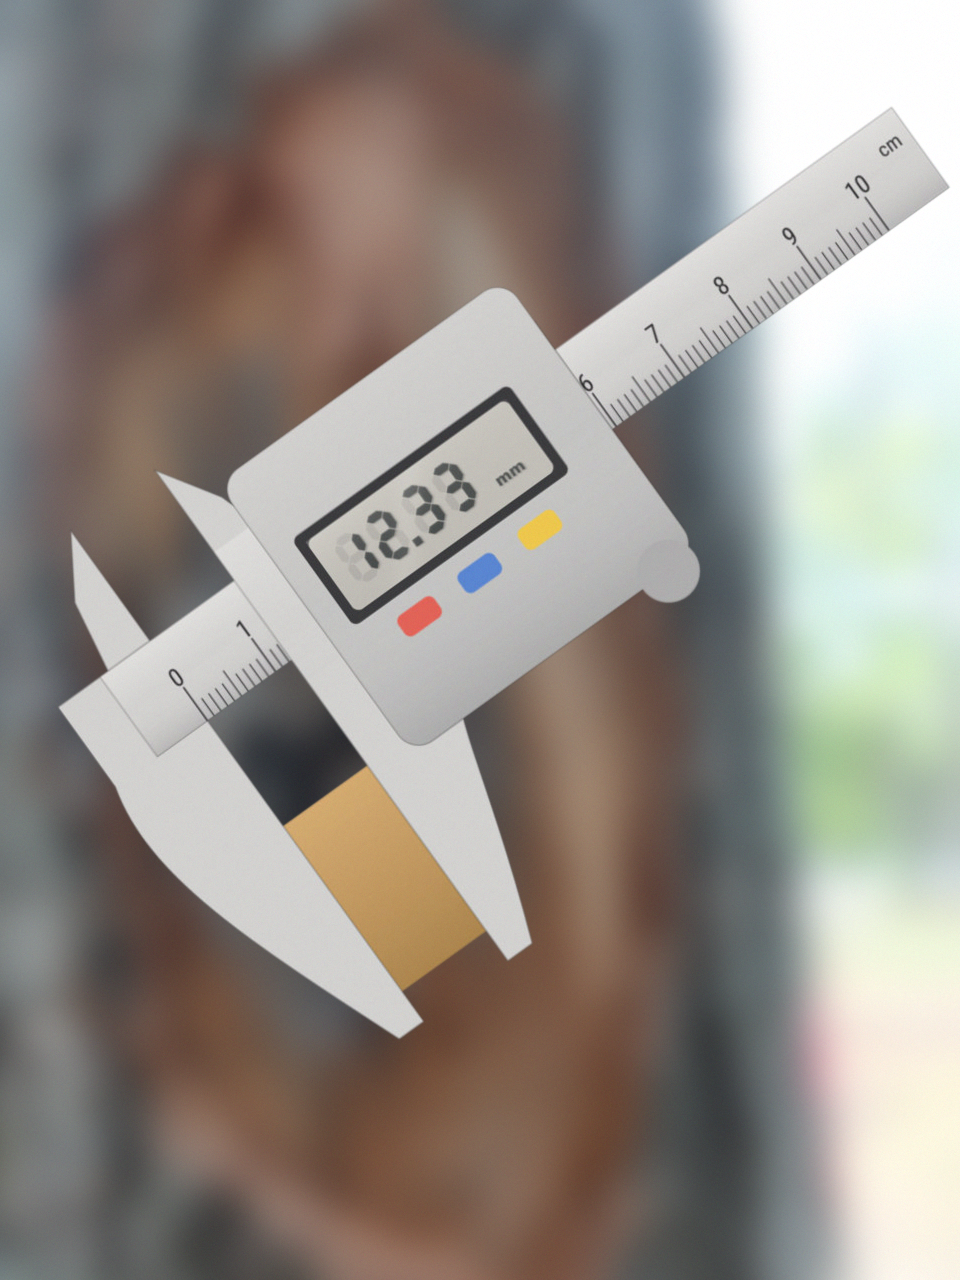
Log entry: 12.33 mm
